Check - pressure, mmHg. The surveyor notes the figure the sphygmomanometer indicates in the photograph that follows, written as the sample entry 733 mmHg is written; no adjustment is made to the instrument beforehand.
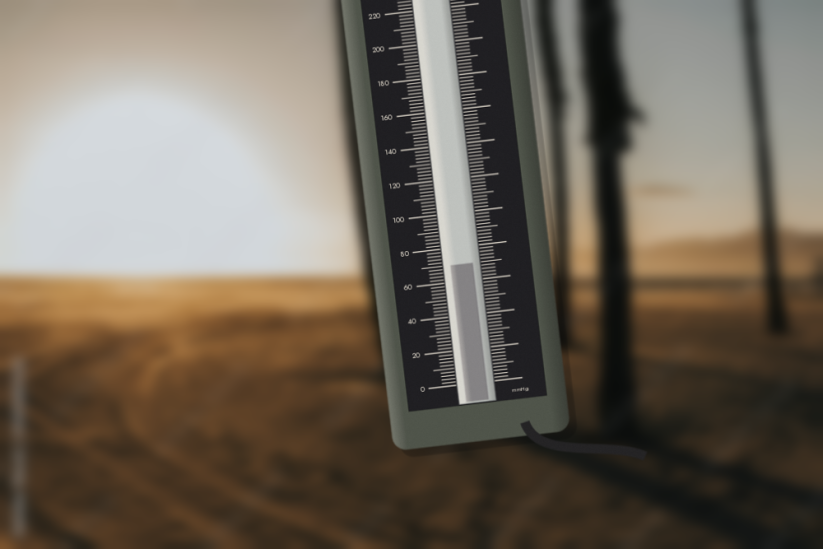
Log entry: 70 mmHg
